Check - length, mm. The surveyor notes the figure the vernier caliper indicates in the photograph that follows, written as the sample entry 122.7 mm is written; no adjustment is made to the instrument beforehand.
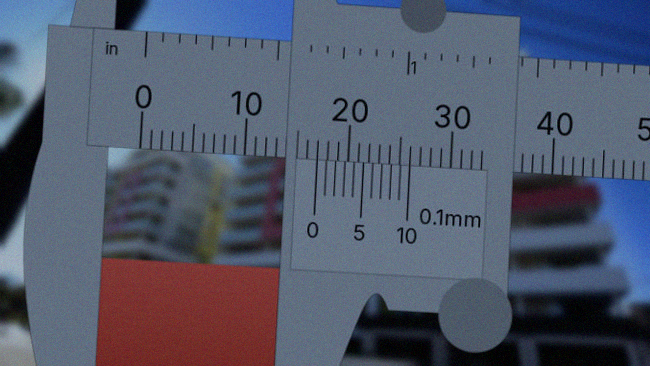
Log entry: 17.0 mm
